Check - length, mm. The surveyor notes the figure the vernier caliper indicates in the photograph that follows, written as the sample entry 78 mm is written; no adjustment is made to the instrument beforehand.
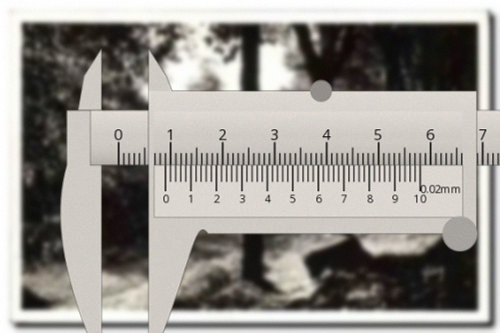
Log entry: 9.0 mm
